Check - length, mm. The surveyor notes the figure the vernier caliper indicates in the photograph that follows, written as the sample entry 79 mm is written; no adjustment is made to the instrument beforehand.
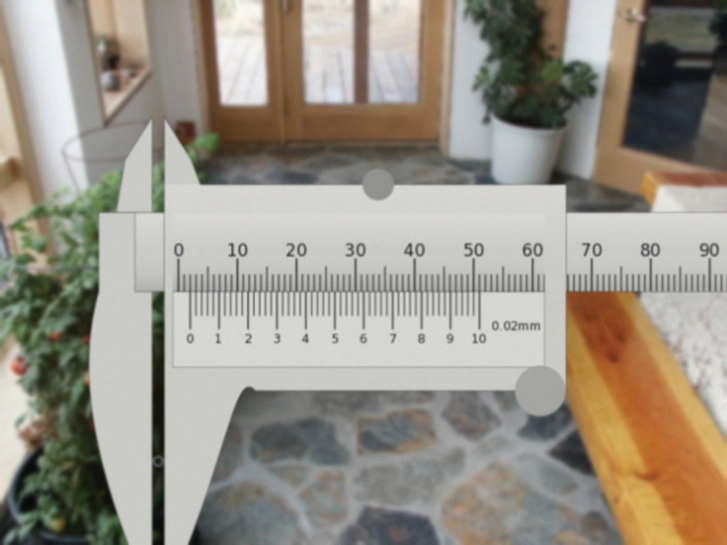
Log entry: 2.0 mm
